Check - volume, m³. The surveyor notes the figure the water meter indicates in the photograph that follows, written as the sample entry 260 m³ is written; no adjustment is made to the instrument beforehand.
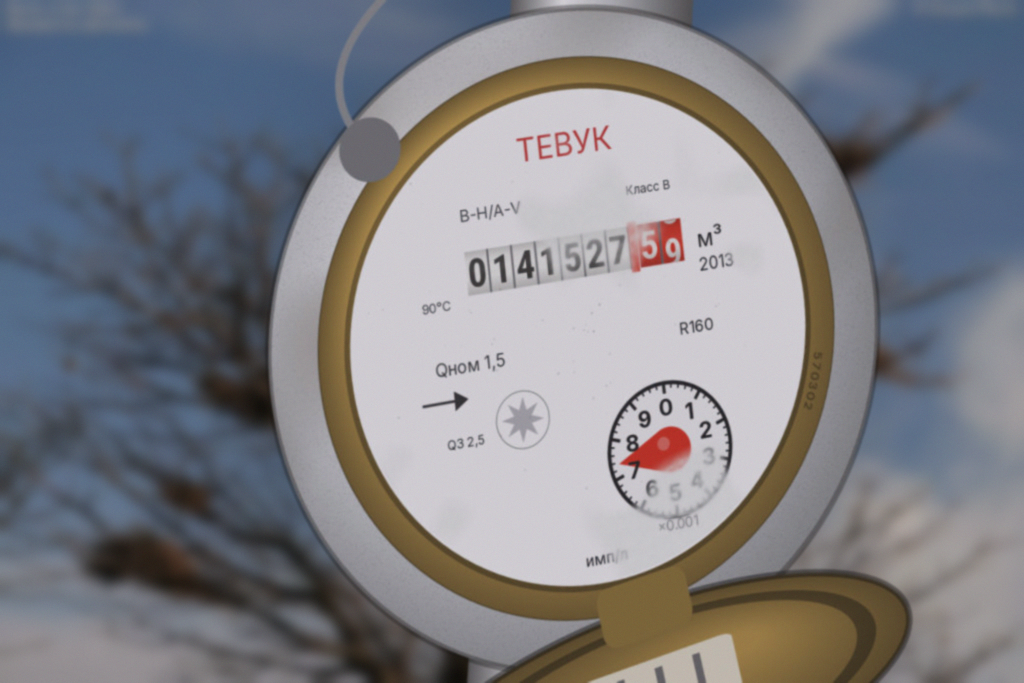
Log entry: 141527.587 m³
